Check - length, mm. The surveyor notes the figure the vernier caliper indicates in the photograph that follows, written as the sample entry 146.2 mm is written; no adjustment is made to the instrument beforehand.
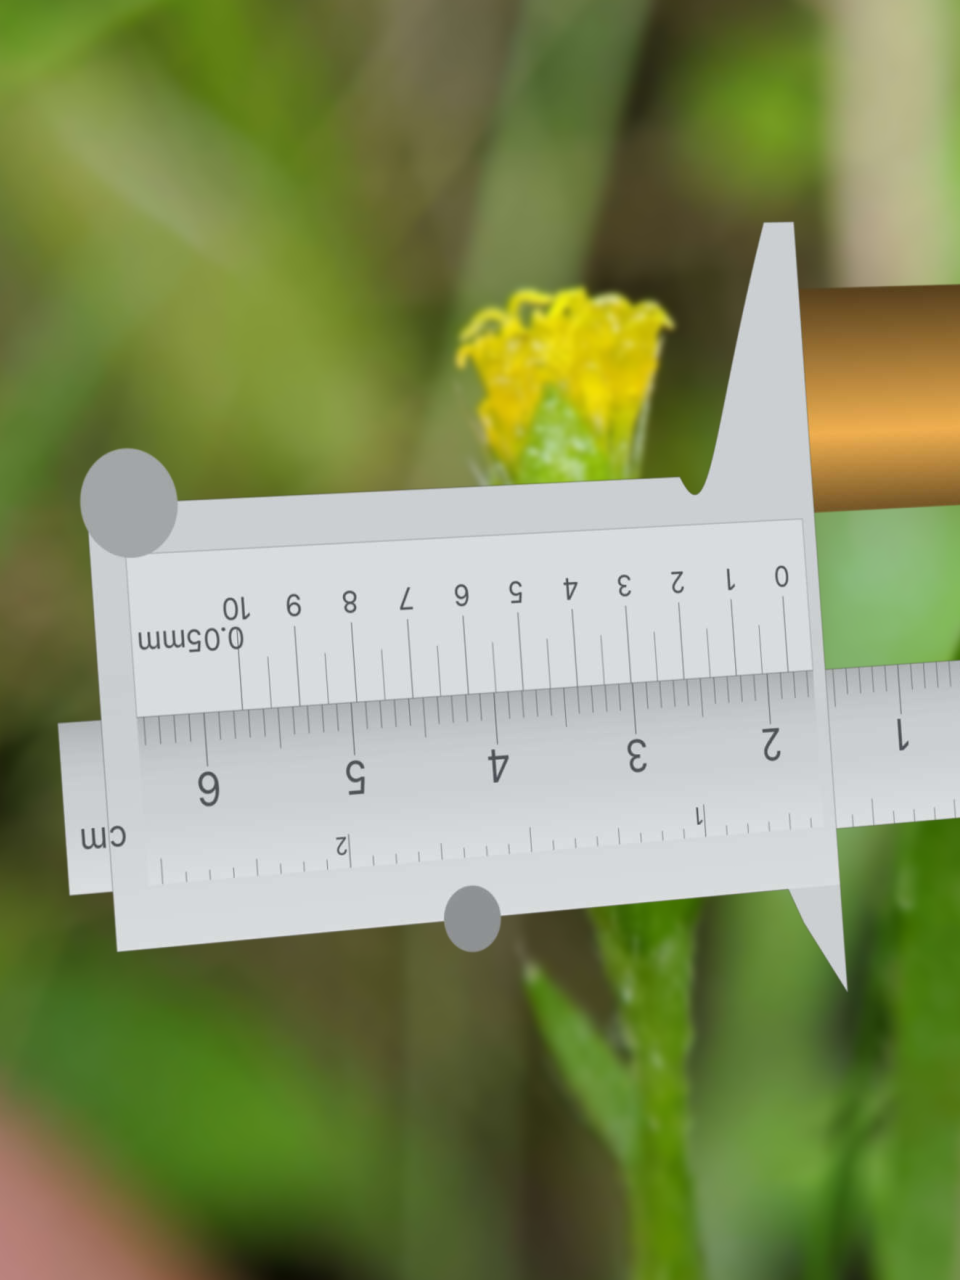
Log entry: 18.4 mm
